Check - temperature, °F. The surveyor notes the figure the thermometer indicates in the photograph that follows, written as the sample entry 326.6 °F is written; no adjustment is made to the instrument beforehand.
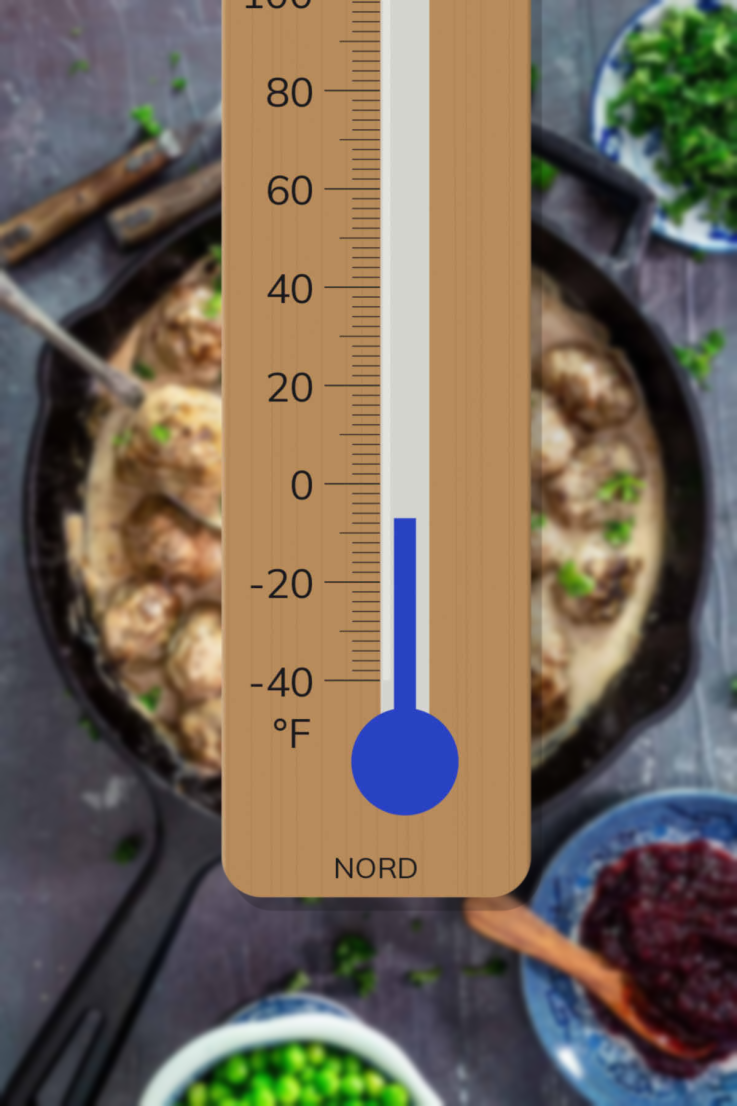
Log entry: -7 °F
